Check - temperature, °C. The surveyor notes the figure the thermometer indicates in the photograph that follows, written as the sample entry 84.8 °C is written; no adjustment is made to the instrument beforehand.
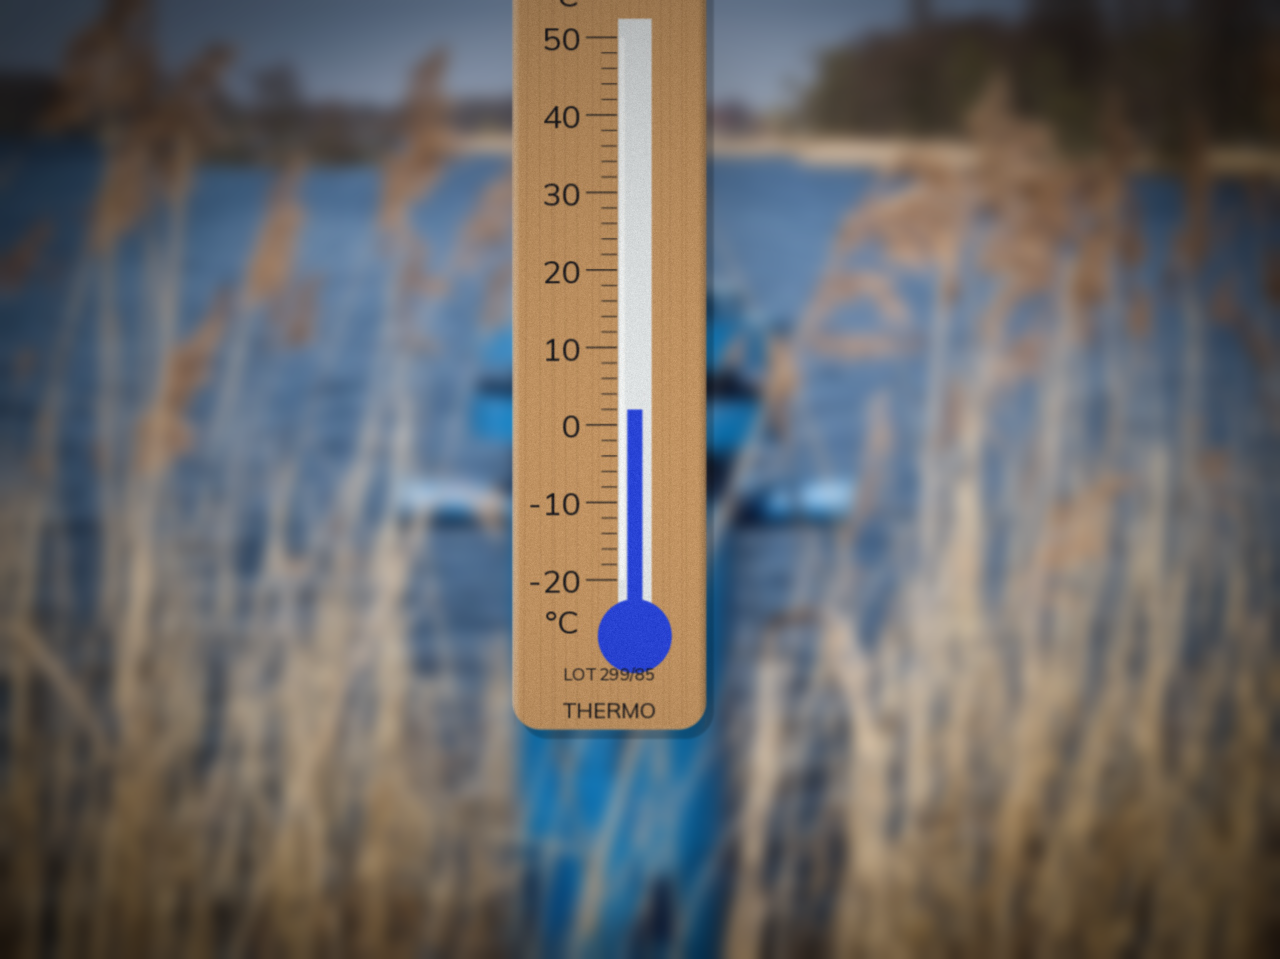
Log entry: 2 °C
